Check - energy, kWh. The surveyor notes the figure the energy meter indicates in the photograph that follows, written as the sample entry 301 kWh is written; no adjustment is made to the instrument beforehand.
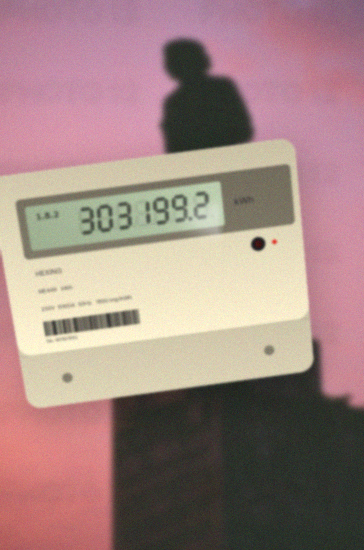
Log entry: 303199.2 kWh
